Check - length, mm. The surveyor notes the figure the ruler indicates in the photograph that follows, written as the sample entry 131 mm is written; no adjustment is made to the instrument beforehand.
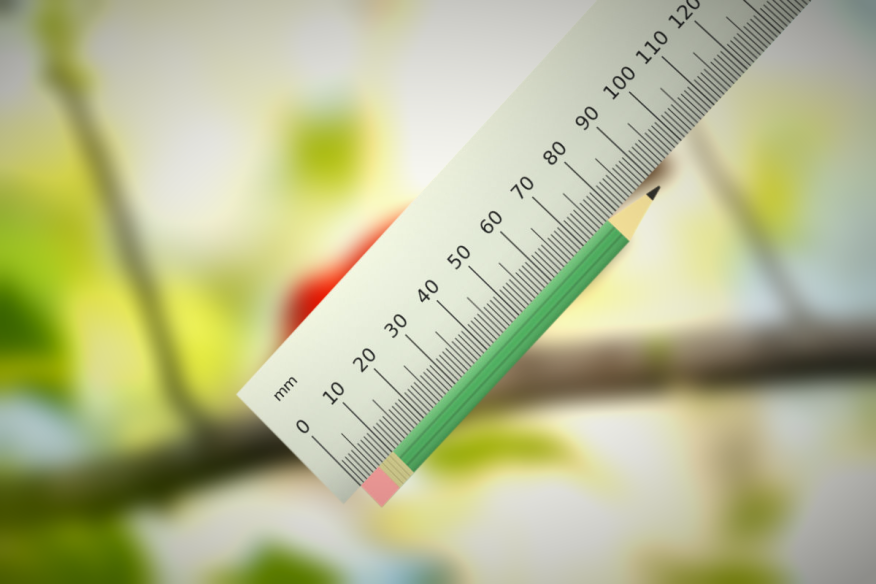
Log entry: 90 mm
